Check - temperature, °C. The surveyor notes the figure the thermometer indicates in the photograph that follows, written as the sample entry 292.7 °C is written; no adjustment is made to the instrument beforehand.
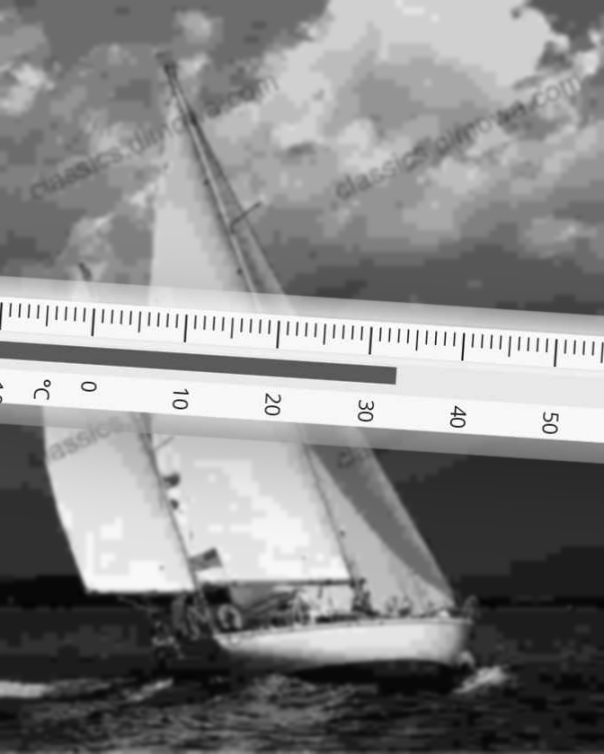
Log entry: 33 °C
